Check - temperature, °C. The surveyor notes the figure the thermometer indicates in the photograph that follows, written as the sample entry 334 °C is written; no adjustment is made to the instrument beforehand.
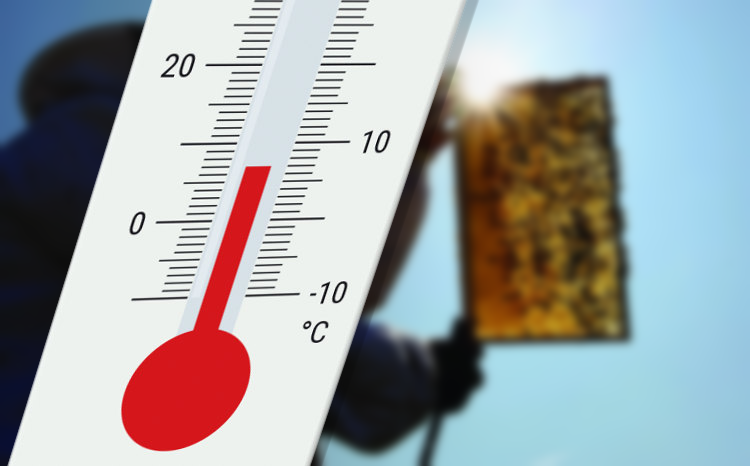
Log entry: 7 °C
